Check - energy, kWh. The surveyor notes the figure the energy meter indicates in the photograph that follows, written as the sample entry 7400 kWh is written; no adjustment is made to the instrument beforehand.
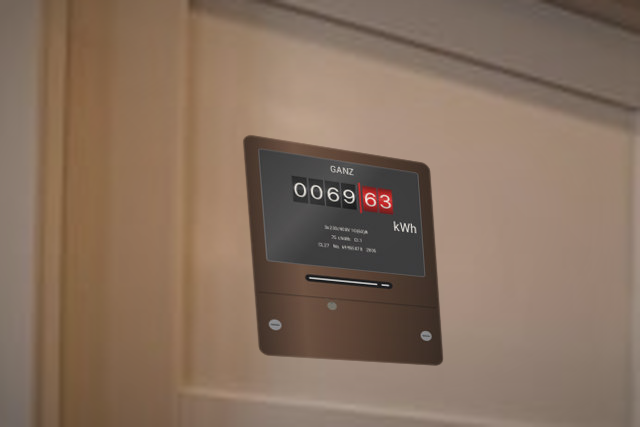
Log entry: 69.63 kWh
